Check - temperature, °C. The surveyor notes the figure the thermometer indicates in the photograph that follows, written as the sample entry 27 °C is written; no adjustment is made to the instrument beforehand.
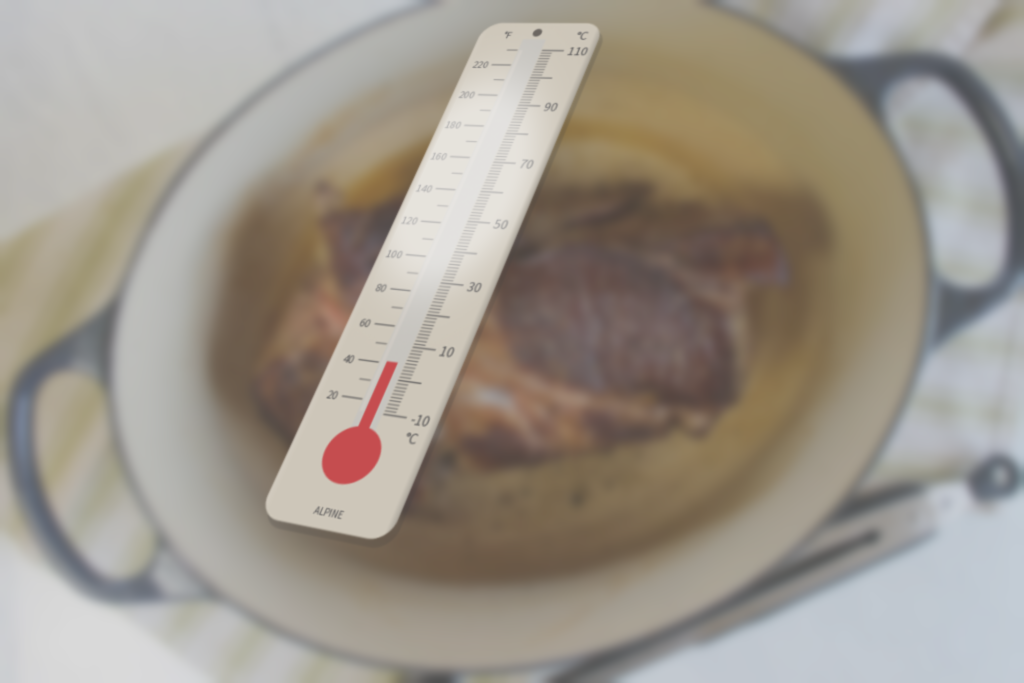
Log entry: 5 °C
